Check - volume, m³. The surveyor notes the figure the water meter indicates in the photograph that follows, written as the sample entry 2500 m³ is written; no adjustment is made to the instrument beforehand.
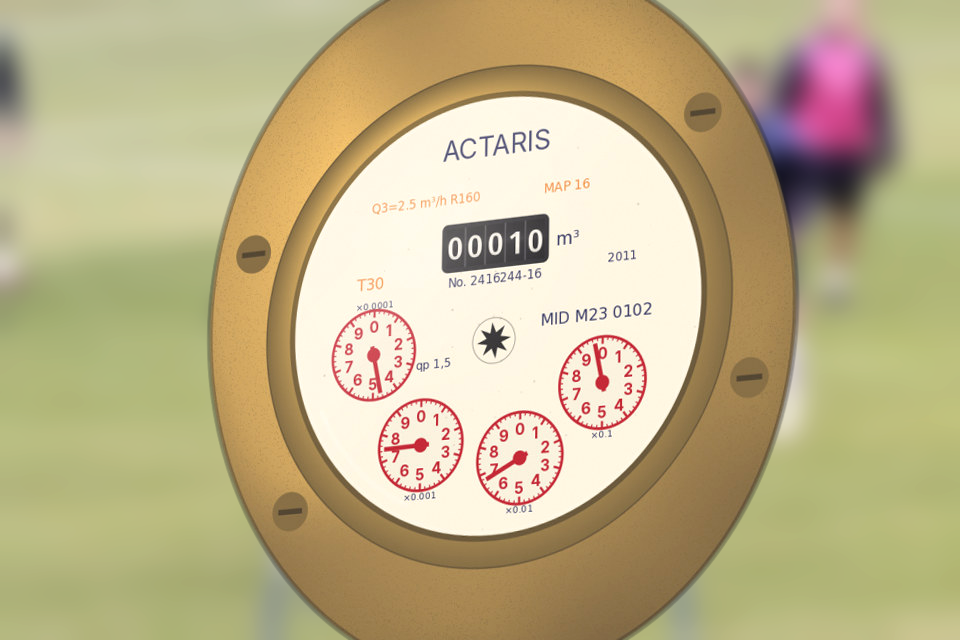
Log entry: 9.9674 m³
